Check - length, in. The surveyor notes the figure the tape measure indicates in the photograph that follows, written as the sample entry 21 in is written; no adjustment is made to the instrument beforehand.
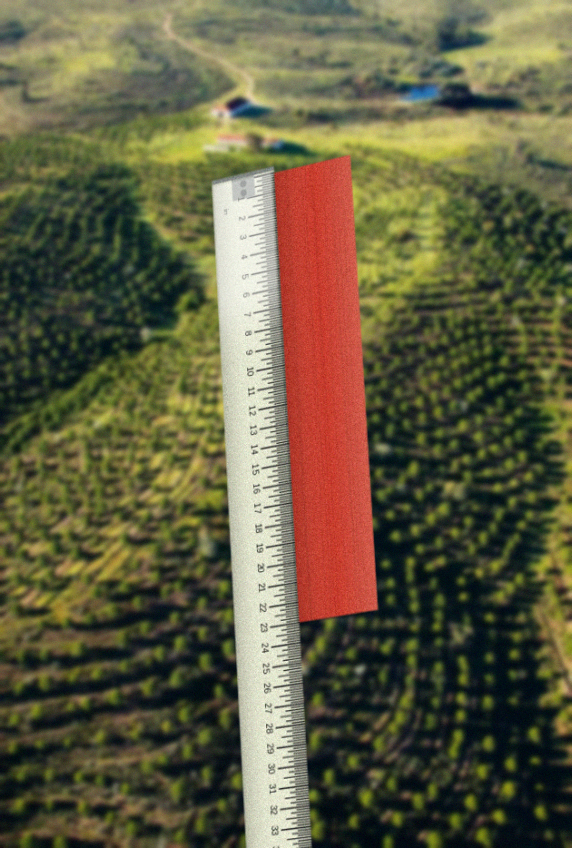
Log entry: 23 in
